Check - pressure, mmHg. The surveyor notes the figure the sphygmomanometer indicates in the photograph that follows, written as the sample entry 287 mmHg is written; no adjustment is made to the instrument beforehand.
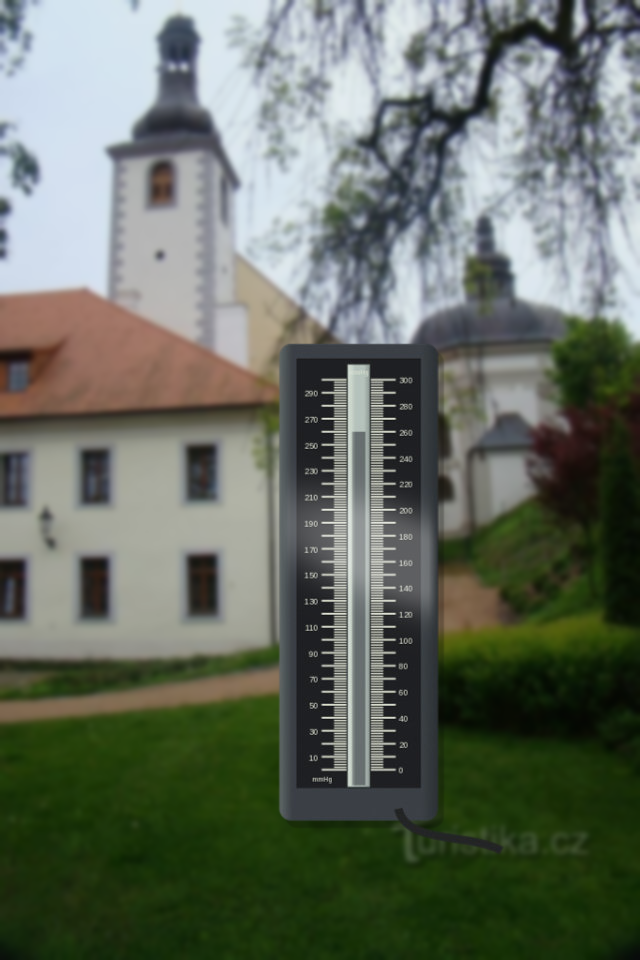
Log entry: 260 mmHg
